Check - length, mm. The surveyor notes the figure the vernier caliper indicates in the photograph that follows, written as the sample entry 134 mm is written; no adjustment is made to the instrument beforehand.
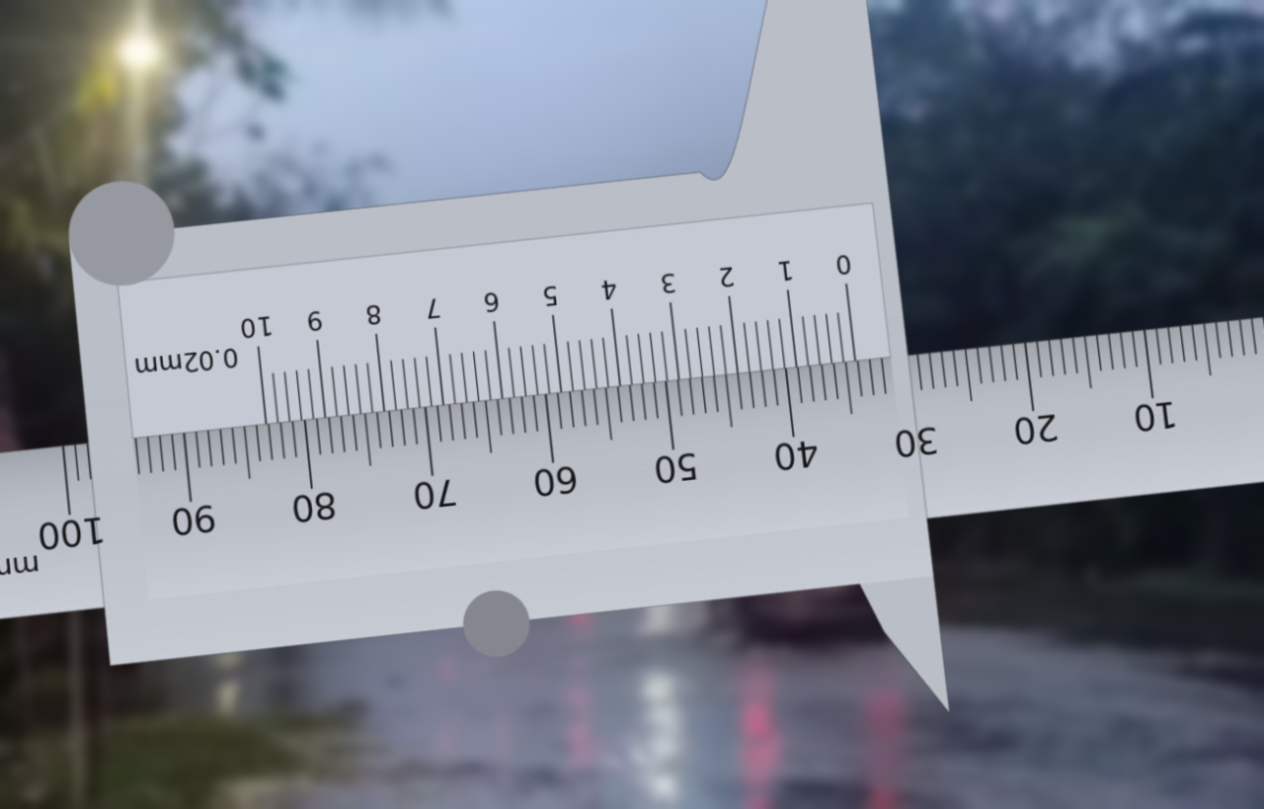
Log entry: 34.2 mm
